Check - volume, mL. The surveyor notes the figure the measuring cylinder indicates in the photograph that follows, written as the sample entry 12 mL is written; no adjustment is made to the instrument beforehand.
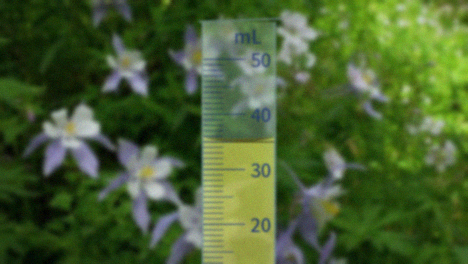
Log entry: 35 mL
